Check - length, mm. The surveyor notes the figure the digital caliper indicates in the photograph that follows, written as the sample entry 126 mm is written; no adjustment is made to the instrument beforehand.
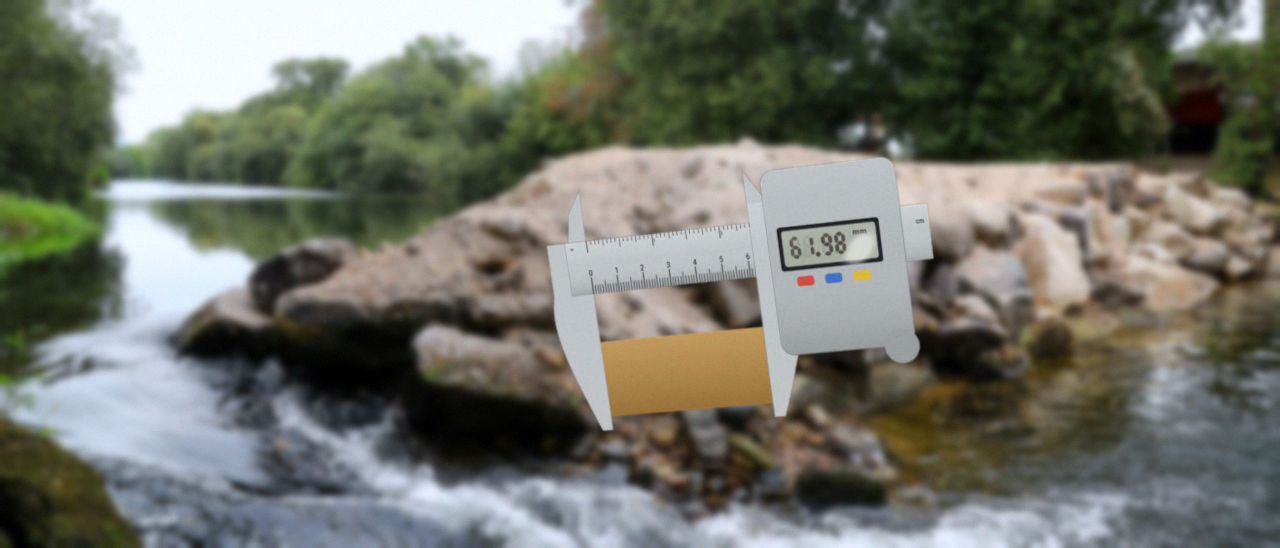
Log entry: 61.98 mm
